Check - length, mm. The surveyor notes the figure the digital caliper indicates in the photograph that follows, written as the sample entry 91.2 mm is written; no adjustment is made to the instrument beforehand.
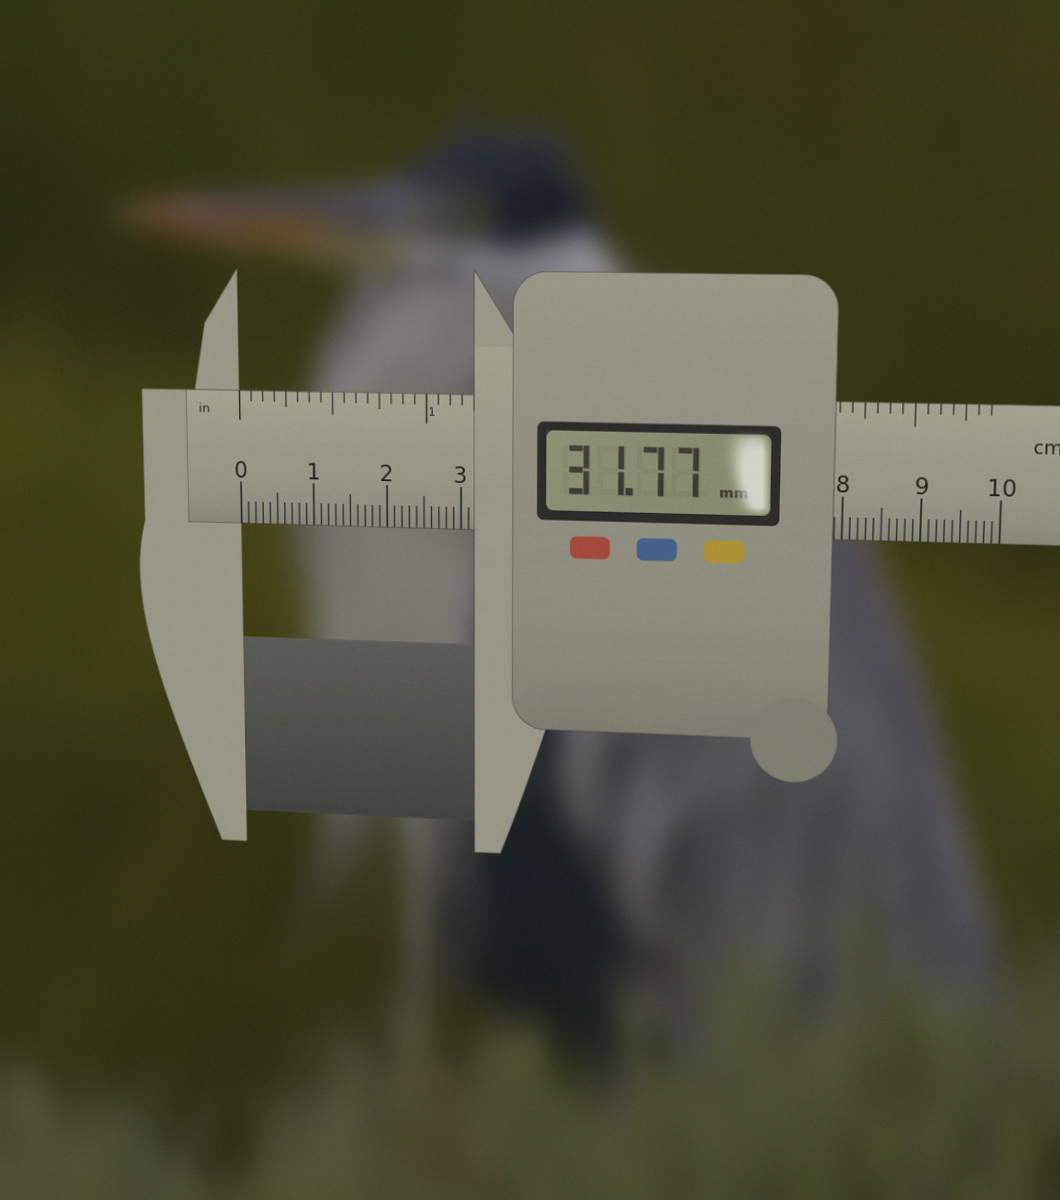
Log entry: 31.77 mm
